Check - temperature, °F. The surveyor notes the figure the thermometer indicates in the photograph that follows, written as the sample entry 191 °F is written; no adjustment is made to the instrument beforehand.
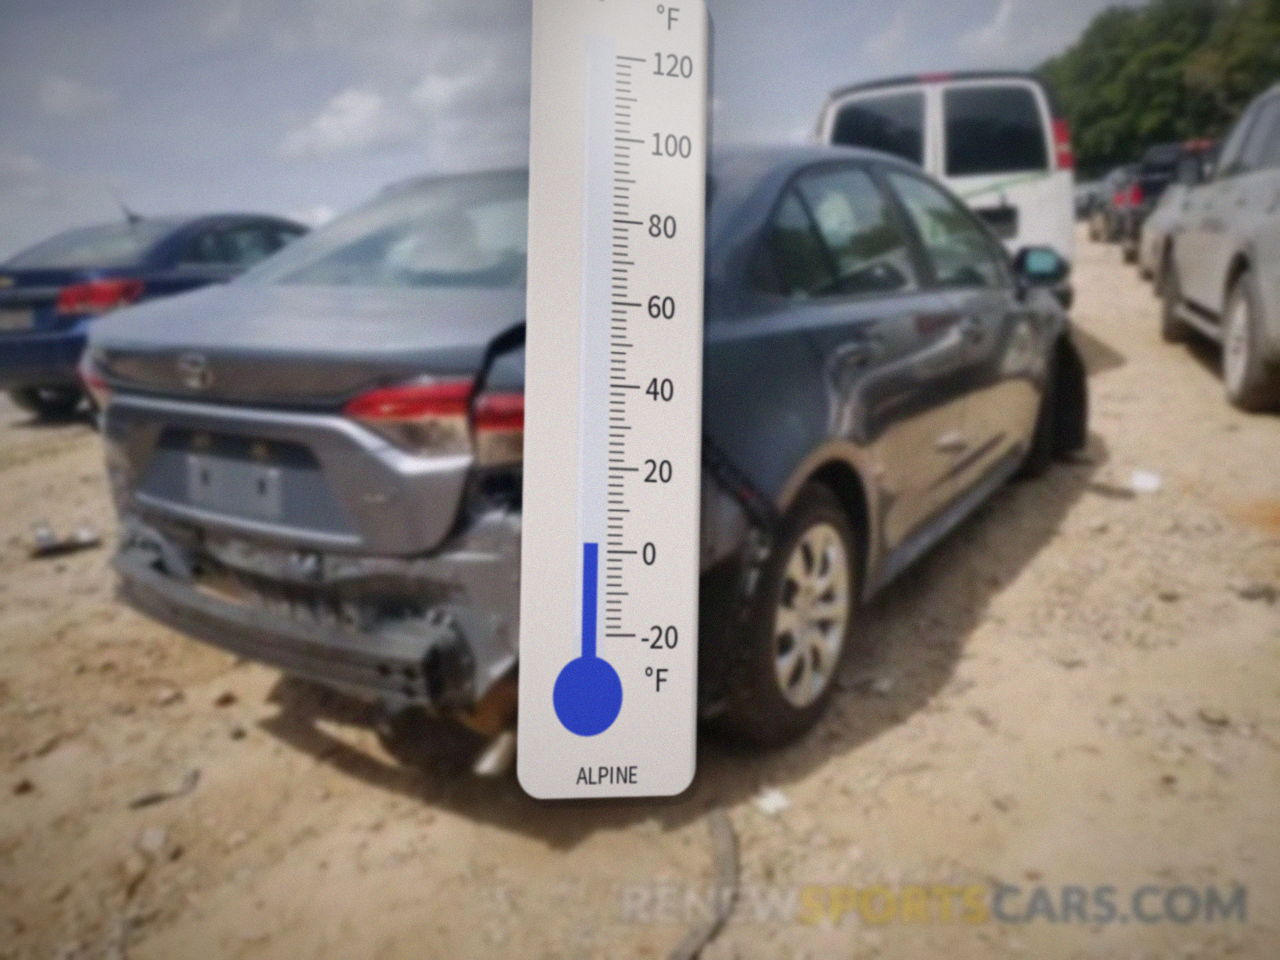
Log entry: 2 °F
